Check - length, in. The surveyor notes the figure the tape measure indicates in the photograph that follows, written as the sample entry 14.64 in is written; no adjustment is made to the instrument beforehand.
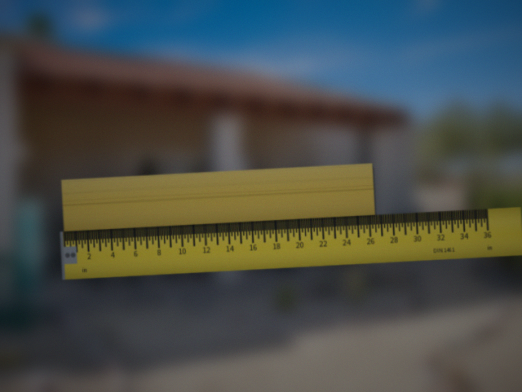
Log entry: 26.5 in
